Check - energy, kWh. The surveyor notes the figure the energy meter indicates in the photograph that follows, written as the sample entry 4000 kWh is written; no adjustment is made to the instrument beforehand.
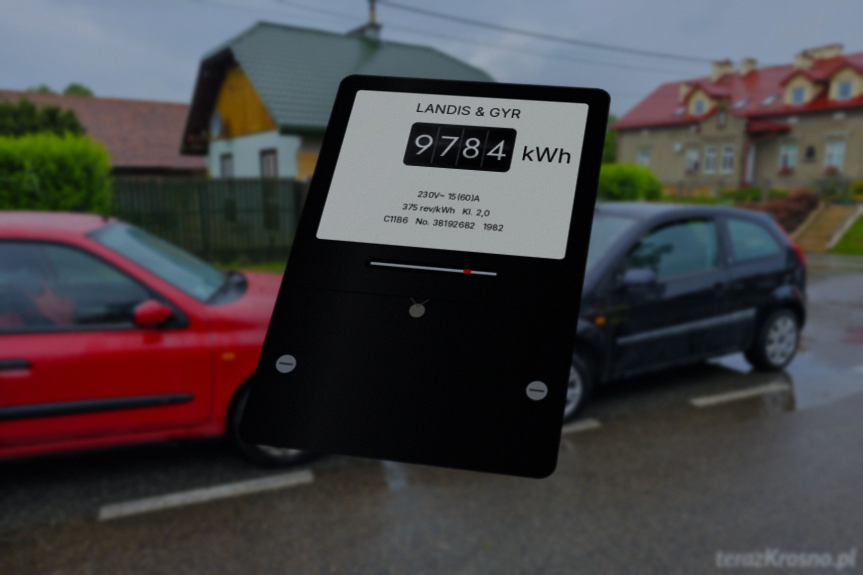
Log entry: 9784 kWh
